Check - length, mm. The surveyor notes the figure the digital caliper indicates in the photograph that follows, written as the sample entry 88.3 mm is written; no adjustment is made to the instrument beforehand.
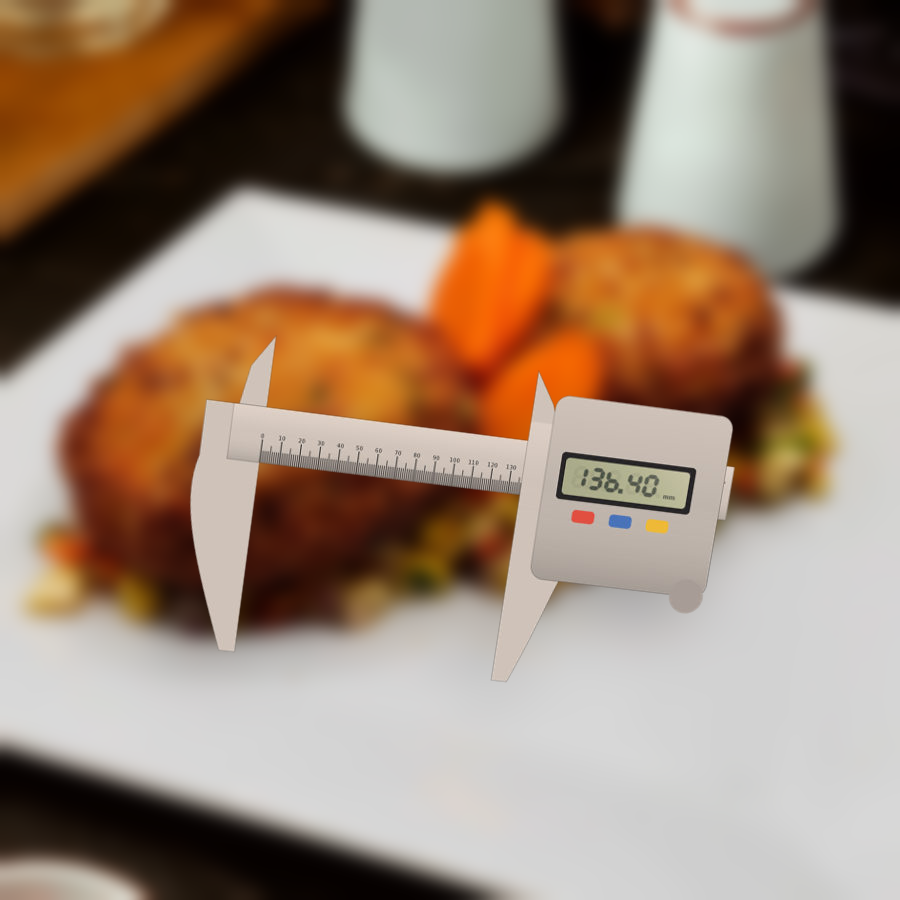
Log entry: 136.40 mm
